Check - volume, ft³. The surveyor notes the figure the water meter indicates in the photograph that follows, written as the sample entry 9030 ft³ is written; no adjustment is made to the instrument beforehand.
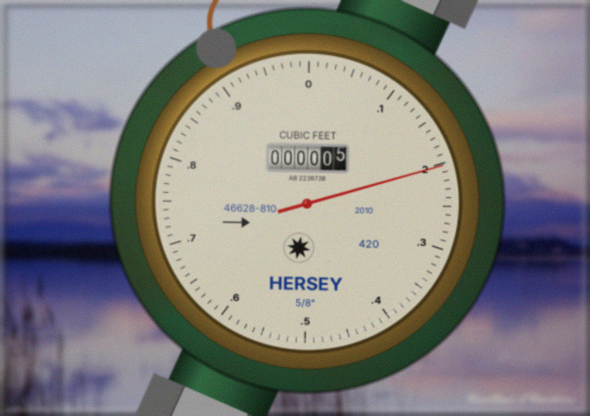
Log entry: 5.20 ft³
